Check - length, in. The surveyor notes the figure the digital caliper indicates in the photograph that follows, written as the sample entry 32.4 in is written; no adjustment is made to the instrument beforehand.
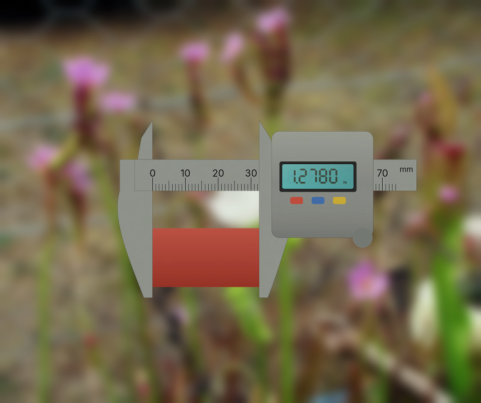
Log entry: 1.2780 in
